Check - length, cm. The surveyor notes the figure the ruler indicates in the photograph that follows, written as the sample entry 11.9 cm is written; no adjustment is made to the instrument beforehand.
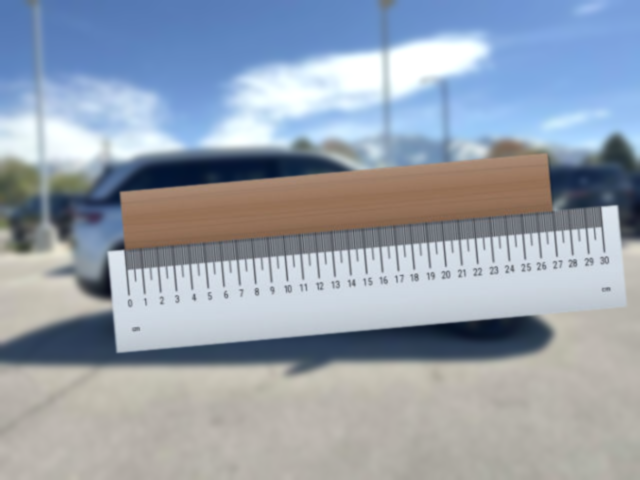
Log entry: 27 cm
